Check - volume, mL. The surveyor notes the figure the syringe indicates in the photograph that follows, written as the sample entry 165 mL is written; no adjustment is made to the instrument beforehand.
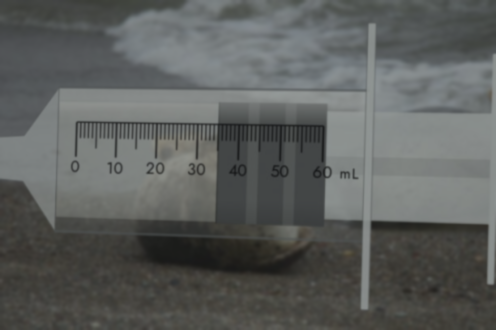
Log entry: 35 mL
